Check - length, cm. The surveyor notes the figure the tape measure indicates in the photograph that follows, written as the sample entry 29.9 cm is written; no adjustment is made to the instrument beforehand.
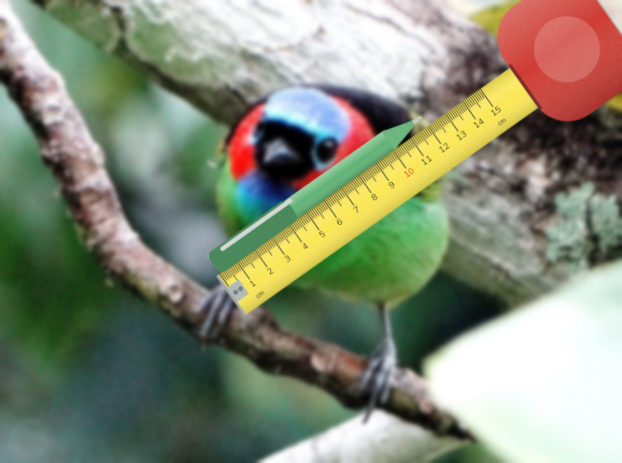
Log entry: 12 cm
